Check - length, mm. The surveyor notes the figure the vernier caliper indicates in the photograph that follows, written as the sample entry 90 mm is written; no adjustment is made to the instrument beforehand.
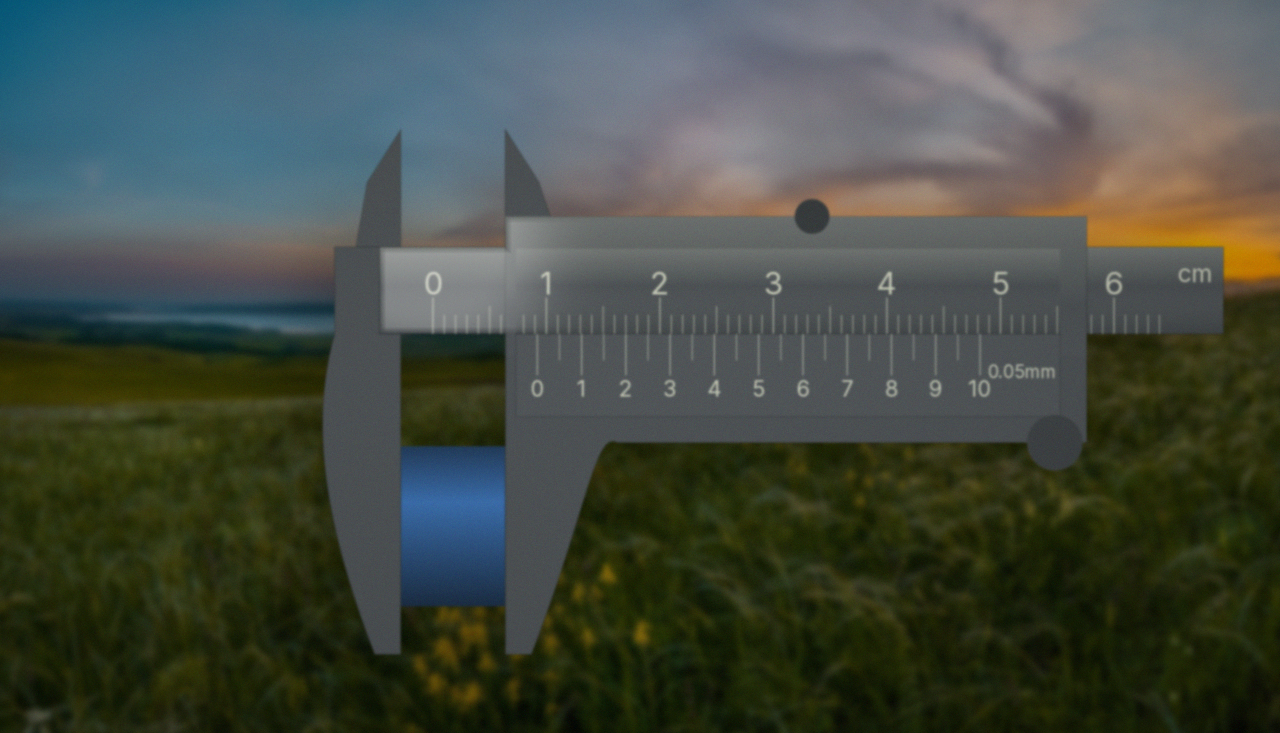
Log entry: 9.2 mm
